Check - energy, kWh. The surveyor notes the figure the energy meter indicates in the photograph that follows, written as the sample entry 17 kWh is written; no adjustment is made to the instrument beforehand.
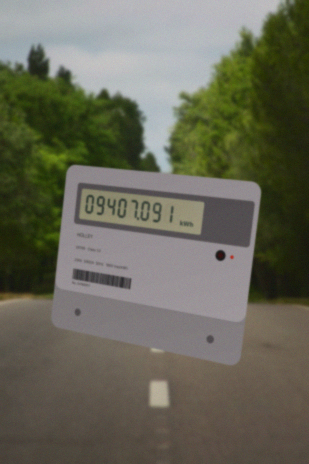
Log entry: 9407.091 kWh
